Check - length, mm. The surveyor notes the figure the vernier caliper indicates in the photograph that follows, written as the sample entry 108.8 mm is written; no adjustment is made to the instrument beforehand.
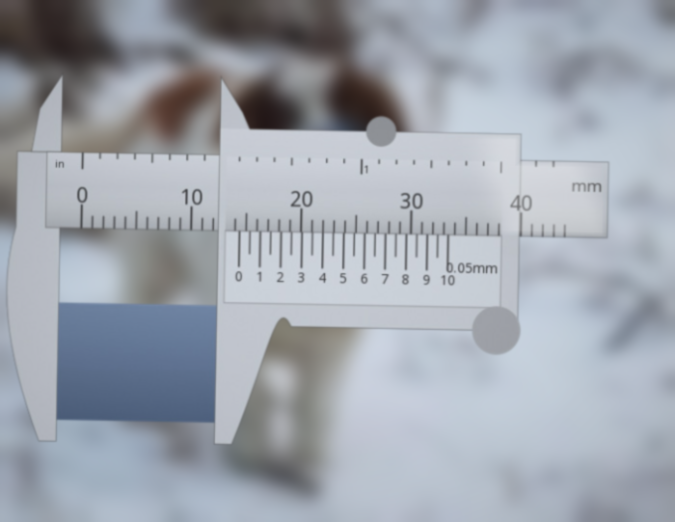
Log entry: 14.4 mm
